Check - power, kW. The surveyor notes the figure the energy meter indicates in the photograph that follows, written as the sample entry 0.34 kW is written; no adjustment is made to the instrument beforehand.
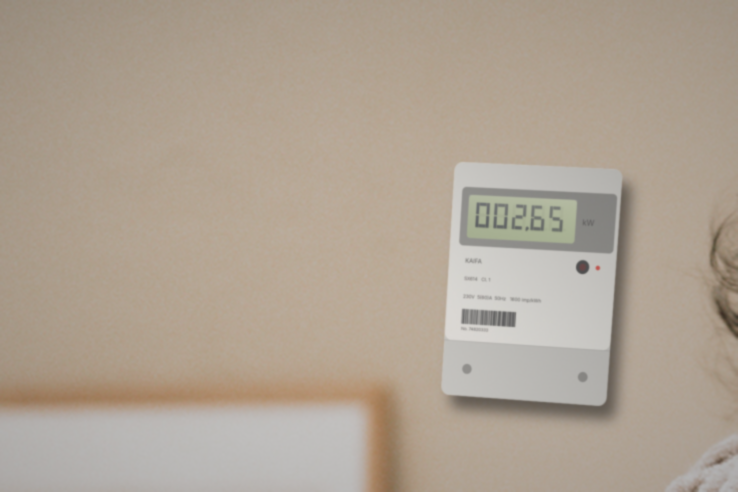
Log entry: 2.65 kW
